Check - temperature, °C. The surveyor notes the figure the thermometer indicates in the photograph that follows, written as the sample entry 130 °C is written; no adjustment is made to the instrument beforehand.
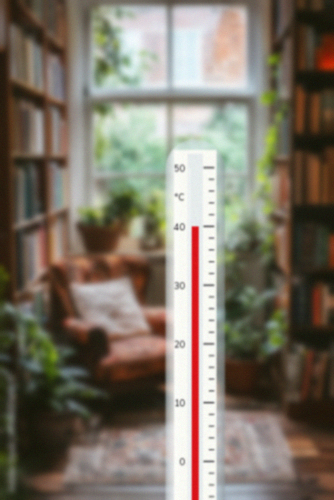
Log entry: 40 °C
